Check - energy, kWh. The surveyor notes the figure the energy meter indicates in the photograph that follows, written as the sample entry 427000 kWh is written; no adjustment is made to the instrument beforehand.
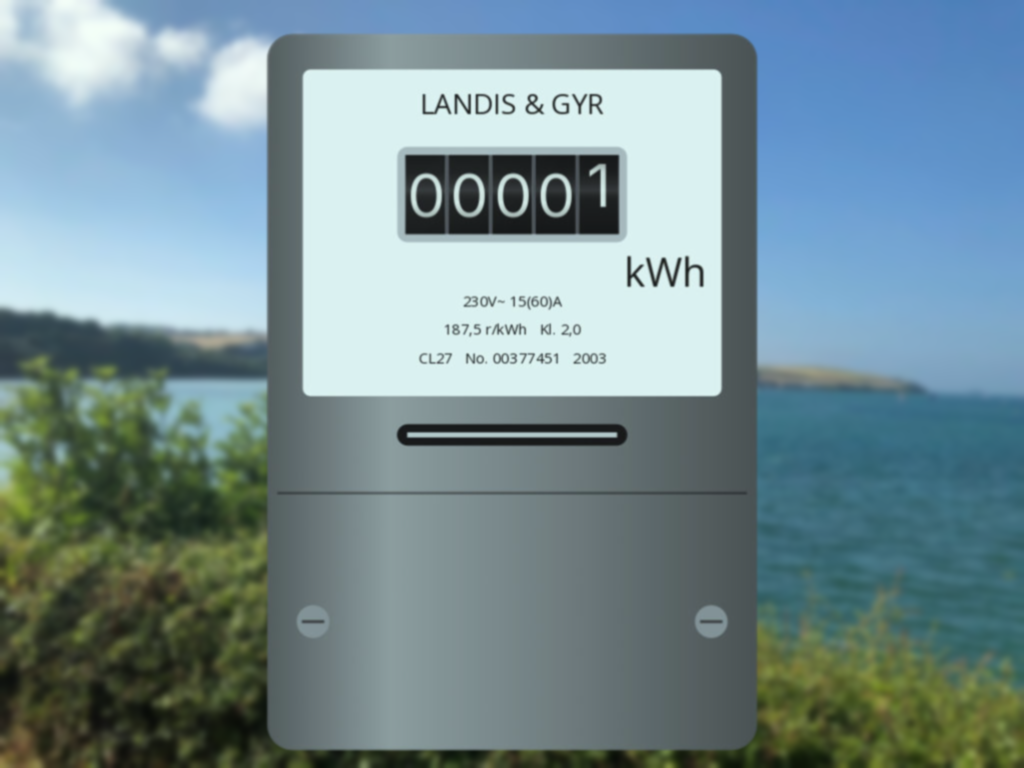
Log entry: 1 kWh
